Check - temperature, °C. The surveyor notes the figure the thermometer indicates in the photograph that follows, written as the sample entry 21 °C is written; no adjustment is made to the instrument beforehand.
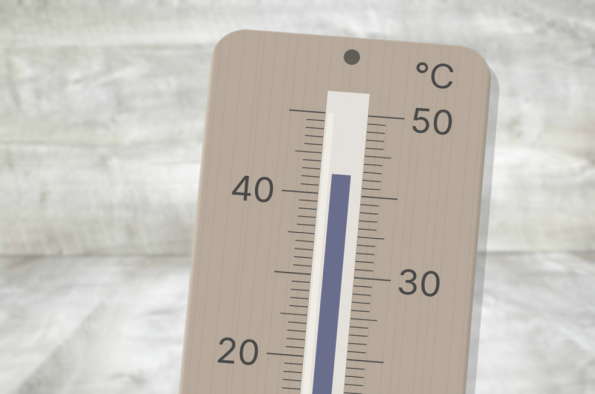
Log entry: 42.5 °C
